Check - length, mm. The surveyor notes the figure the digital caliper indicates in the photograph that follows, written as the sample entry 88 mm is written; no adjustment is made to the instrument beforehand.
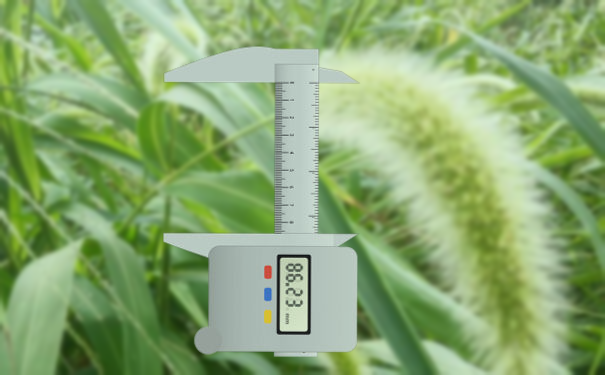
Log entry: 86.23 mm
